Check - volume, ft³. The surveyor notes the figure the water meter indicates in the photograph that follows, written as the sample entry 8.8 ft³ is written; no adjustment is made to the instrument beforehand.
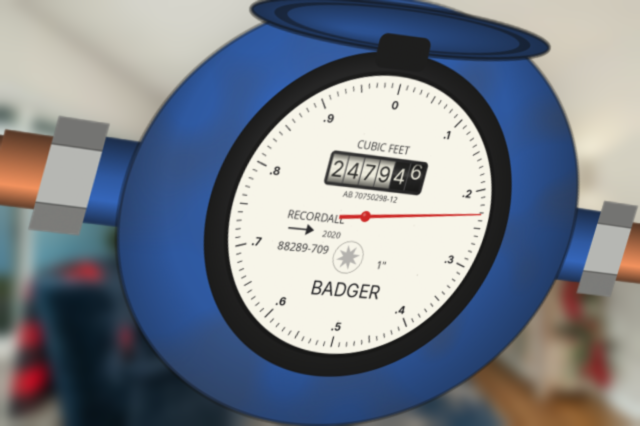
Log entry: 247946.23 ft³
